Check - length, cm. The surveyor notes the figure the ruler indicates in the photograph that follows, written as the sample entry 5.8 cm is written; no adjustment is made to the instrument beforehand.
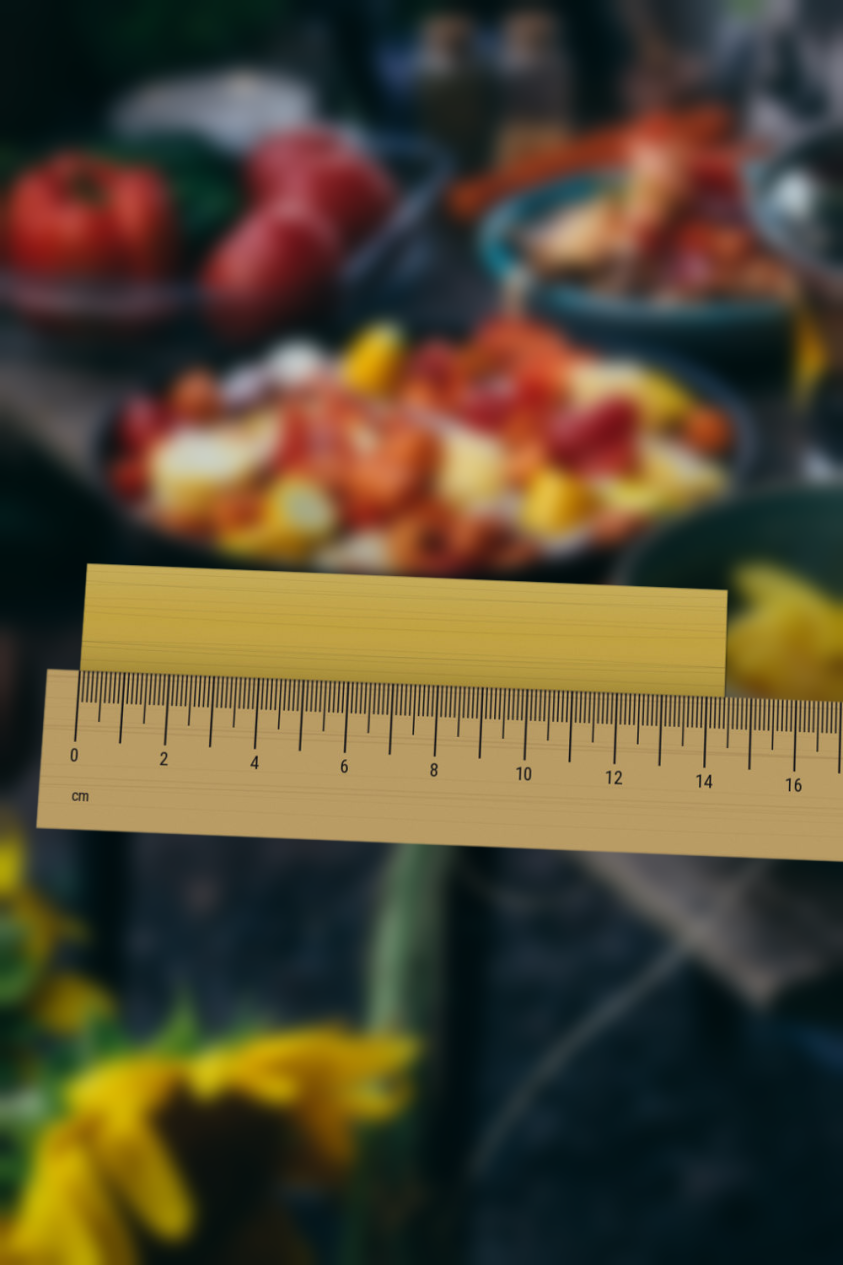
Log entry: 14.4 cm
